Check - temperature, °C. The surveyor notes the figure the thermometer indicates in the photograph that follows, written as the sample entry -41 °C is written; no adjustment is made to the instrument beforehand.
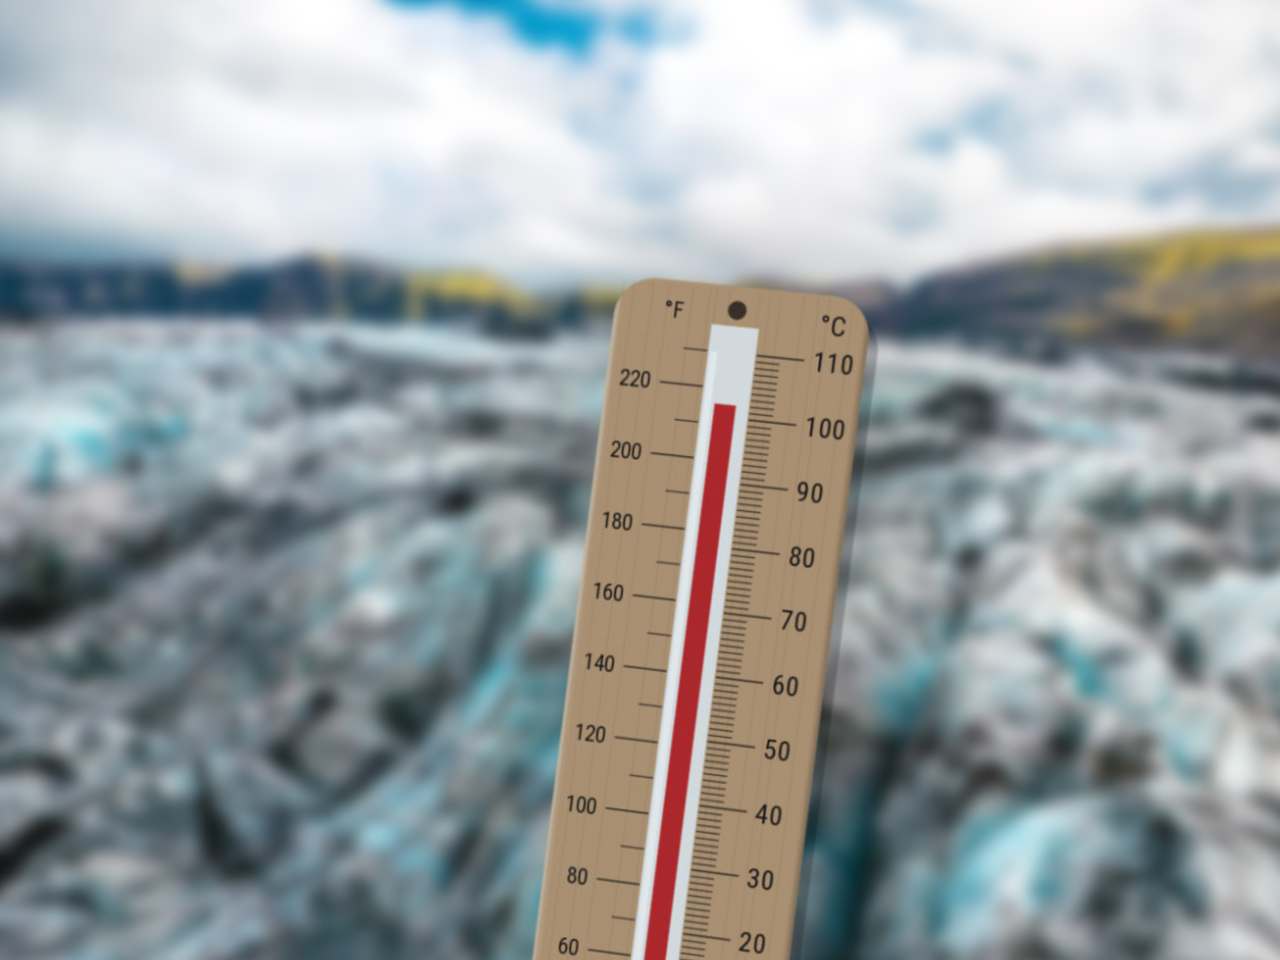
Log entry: 102 °C
